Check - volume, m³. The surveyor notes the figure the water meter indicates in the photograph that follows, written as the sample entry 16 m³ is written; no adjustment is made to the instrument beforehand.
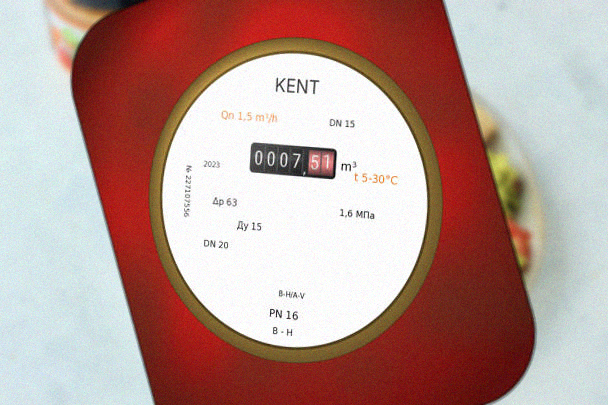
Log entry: 7.51 m³
